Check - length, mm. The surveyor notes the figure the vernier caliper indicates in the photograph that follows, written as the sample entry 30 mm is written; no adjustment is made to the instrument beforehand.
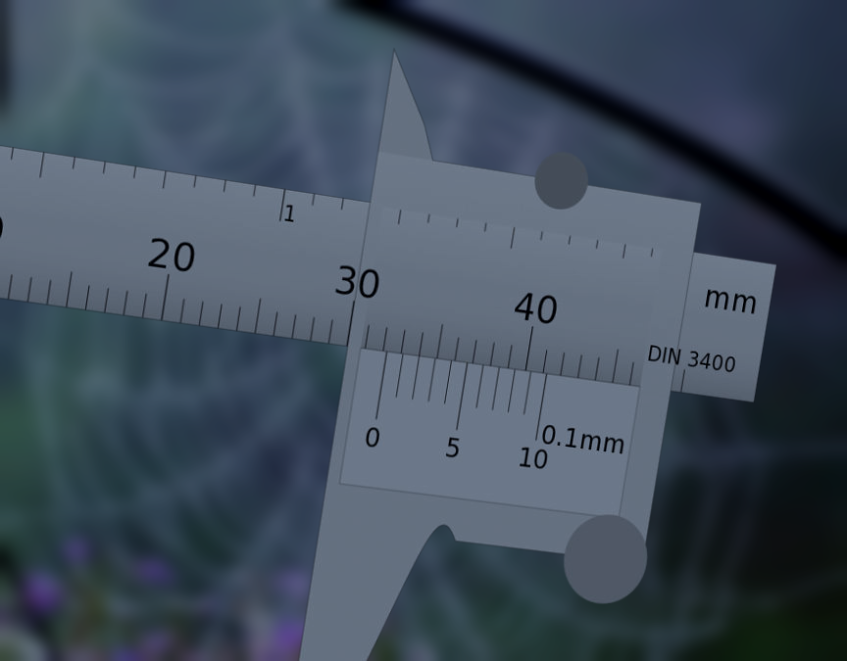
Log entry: 32.2 mm
